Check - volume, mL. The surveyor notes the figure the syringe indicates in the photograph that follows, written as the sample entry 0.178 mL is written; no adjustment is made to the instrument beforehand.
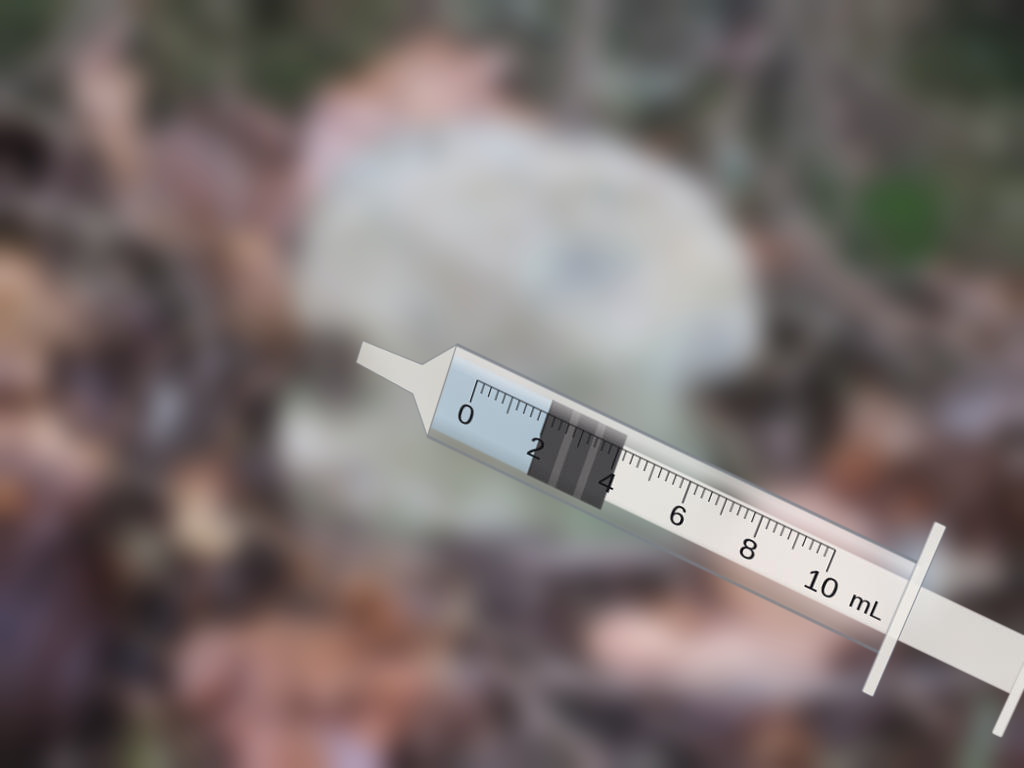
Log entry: 2 mL
